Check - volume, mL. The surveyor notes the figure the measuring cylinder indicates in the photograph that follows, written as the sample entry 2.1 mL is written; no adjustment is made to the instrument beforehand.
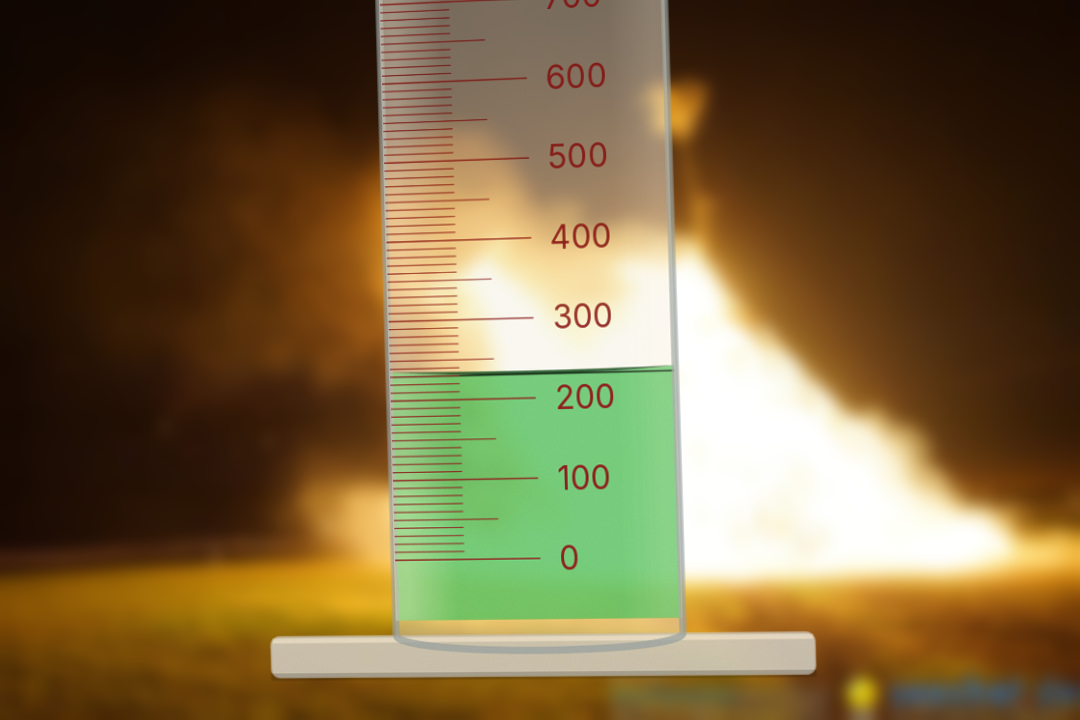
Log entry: 230 mL
